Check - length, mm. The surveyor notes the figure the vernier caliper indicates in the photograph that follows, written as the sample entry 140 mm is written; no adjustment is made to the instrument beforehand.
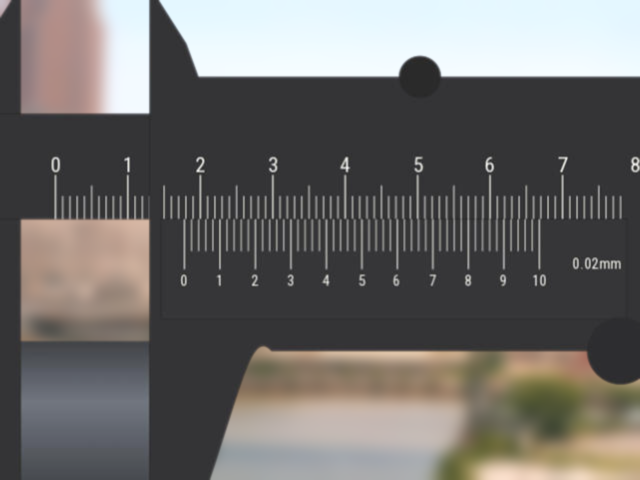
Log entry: 17.8 mm
